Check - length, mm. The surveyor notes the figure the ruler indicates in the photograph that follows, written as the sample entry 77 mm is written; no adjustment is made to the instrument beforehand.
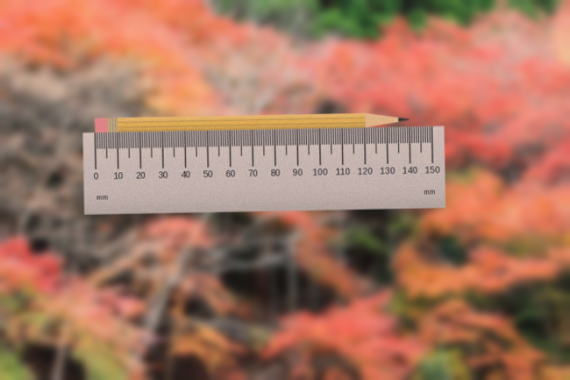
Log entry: 140 mm
